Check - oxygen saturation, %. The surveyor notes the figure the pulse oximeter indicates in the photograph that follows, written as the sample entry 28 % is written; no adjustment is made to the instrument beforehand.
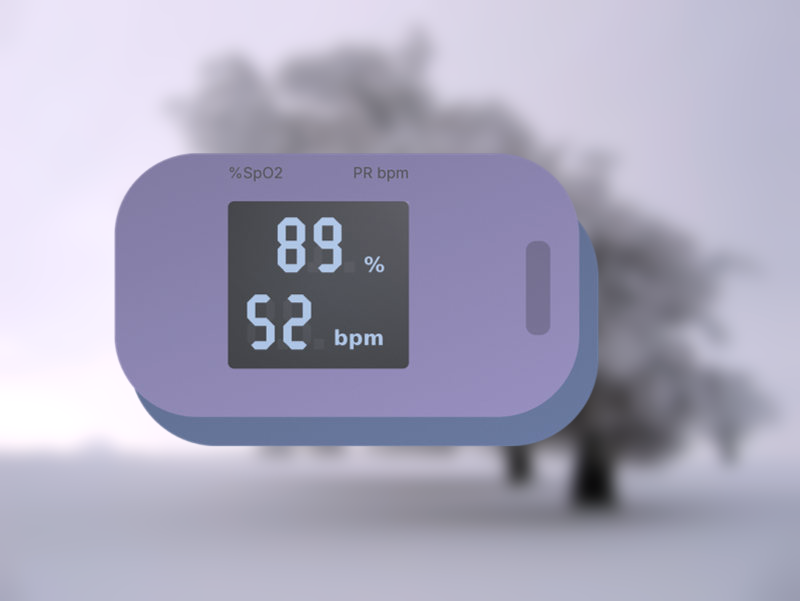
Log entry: 89 %
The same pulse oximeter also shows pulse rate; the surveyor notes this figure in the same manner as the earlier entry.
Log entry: 52 bpm
